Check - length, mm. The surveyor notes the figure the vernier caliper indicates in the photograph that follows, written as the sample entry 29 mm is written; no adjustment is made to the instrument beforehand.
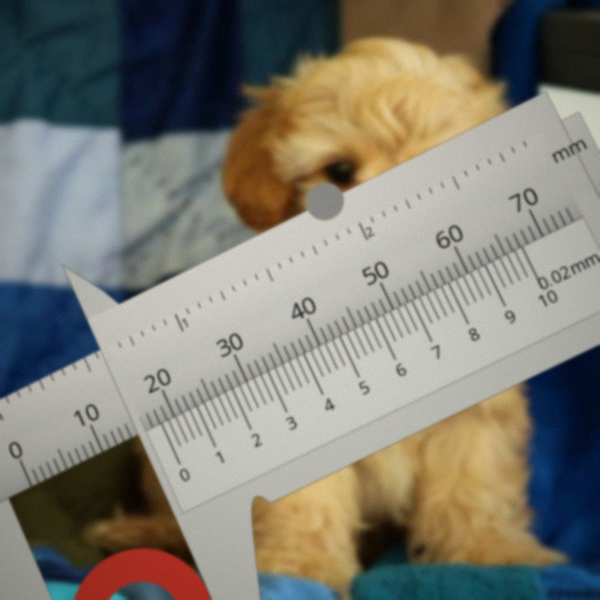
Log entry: 18.2 mm
